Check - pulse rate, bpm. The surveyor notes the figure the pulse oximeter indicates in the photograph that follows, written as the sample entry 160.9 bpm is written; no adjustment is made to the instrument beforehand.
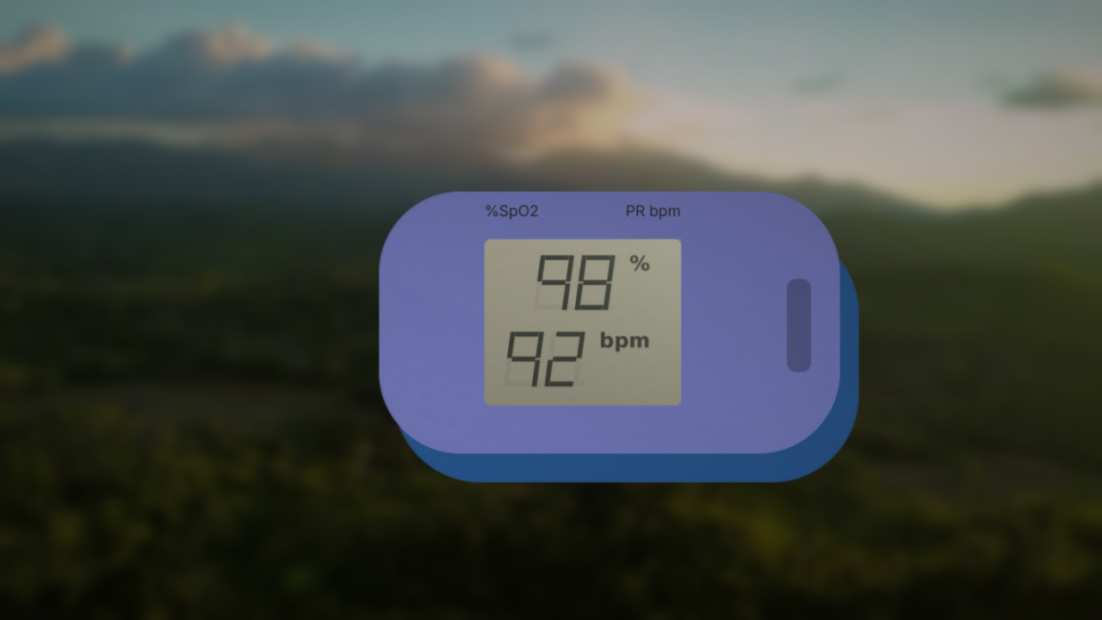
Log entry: 92 bpm
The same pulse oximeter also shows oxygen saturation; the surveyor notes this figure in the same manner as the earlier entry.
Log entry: 98 %
